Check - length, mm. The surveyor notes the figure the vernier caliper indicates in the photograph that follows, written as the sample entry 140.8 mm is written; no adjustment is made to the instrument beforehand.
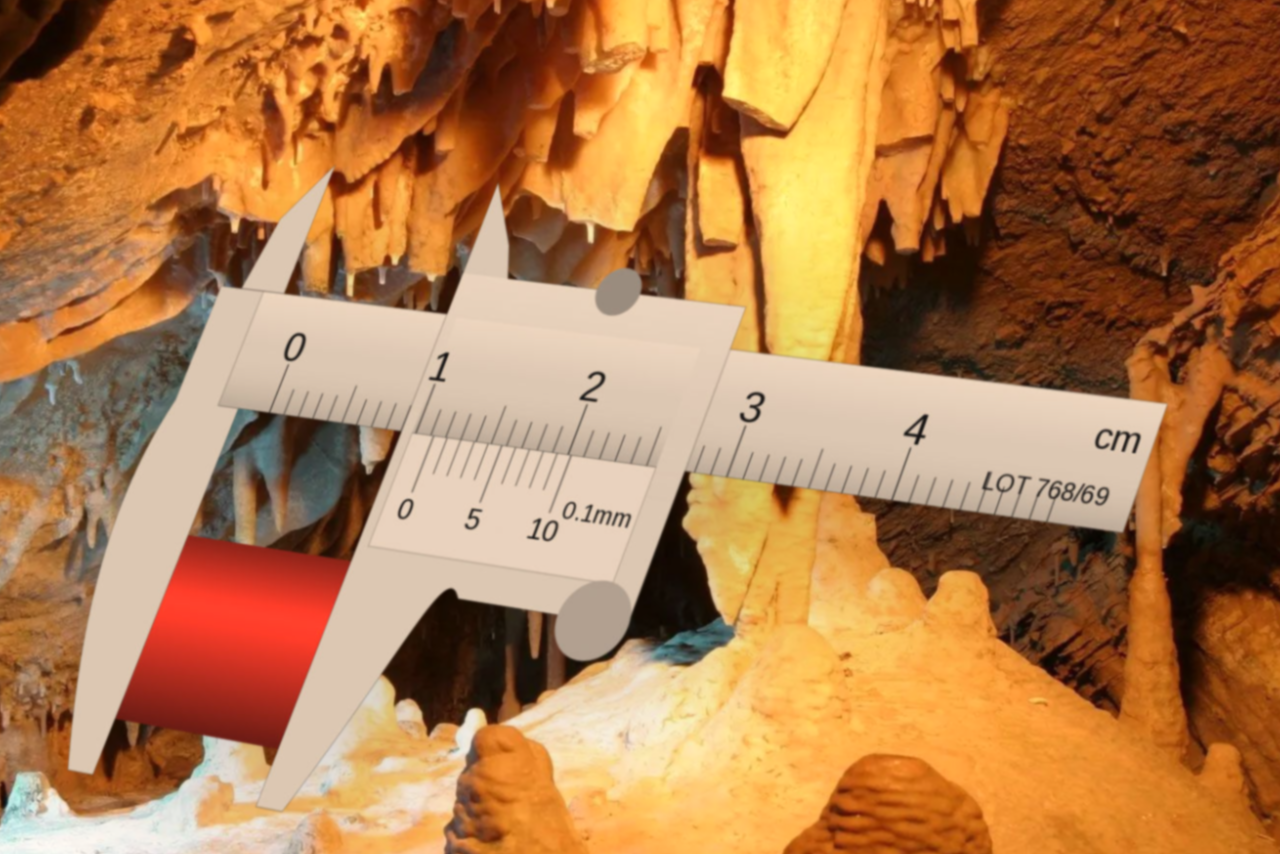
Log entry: 11.2 mm
